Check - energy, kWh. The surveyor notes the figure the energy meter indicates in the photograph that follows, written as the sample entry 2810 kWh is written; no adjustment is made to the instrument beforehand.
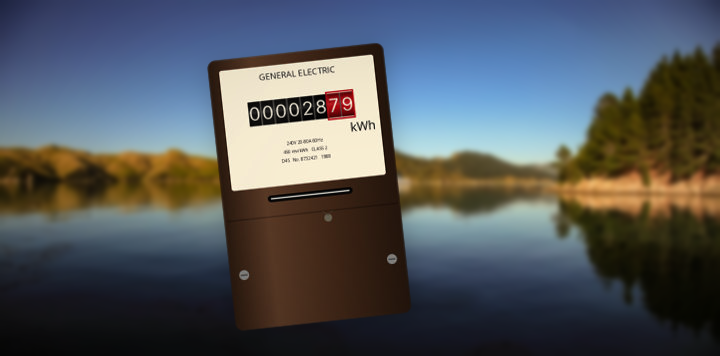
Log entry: 28.79 kWh
